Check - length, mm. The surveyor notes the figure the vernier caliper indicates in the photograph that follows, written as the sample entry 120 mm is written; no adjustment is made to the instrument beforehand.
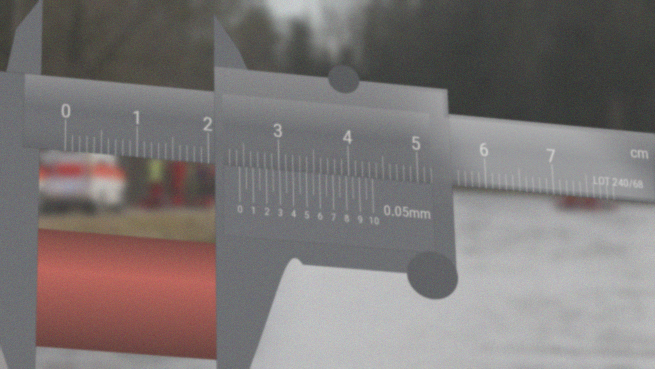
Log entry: 24.4 mm
